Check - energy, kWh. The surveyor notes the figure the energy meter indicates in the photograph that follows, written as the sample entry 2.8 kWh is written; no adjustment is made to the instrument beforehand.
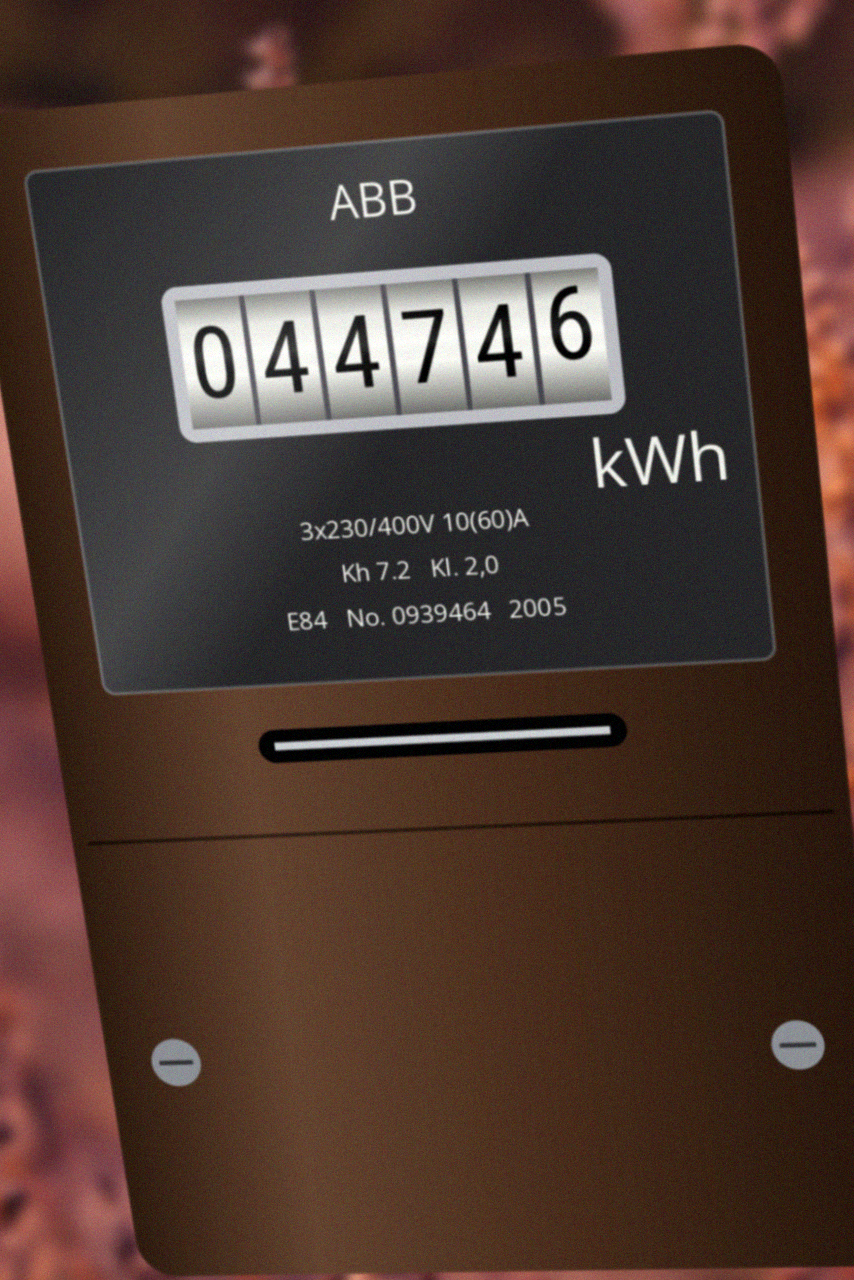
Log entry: 44746 kWh
